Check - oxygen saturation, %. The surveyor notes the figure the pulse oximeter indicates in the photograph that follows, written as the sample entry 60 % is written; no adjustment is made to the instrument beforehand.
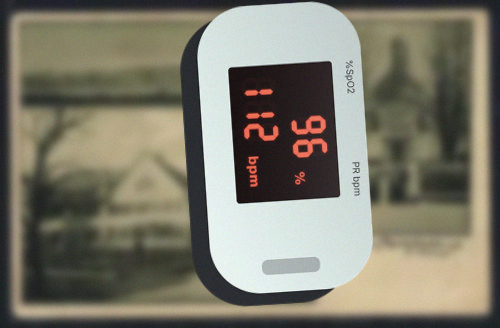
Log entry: 96 %
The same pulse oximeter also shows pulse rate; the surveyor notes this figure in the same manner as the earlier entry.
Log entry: 112 bpm
